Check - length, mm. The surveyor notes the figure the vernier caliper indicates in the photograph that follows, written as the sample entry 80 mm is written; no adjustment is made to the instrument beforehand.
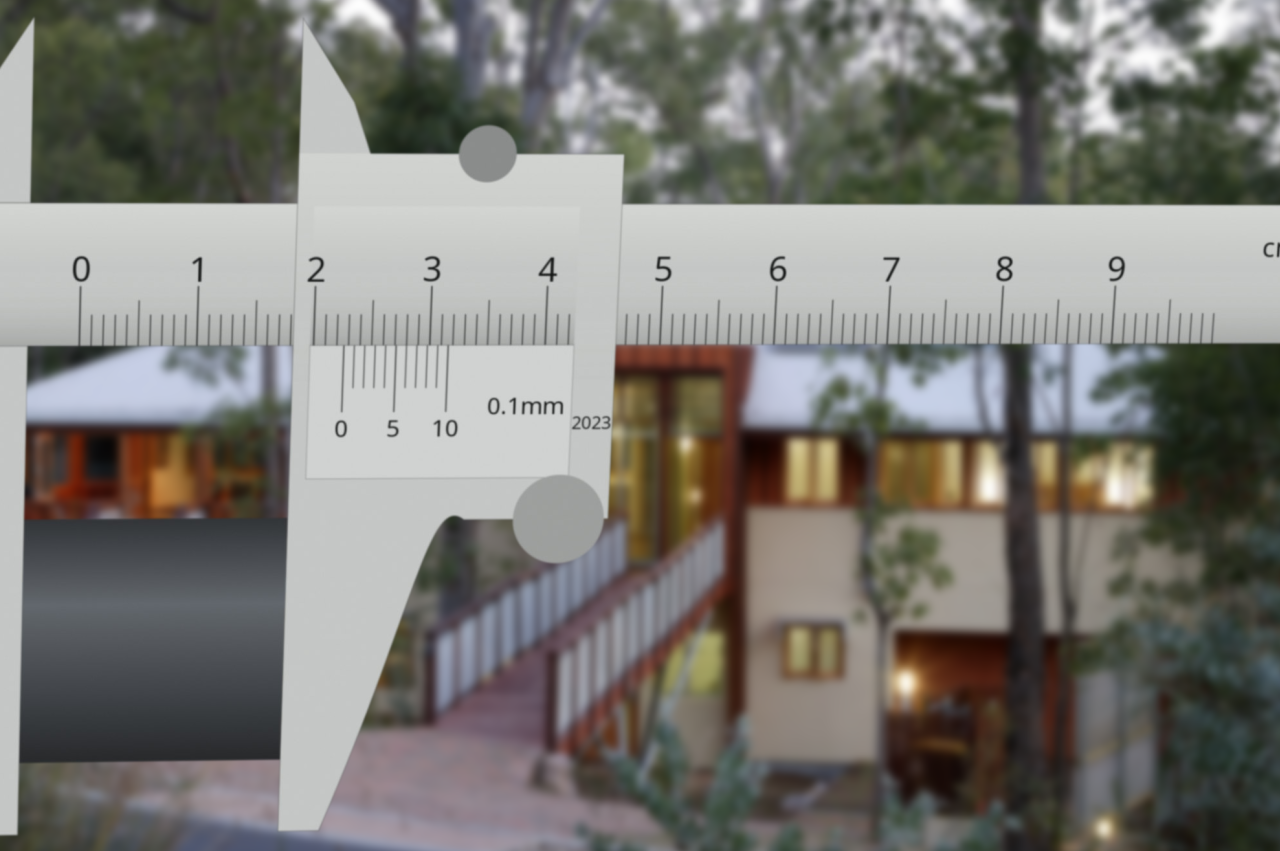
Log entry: 22.6 mm
